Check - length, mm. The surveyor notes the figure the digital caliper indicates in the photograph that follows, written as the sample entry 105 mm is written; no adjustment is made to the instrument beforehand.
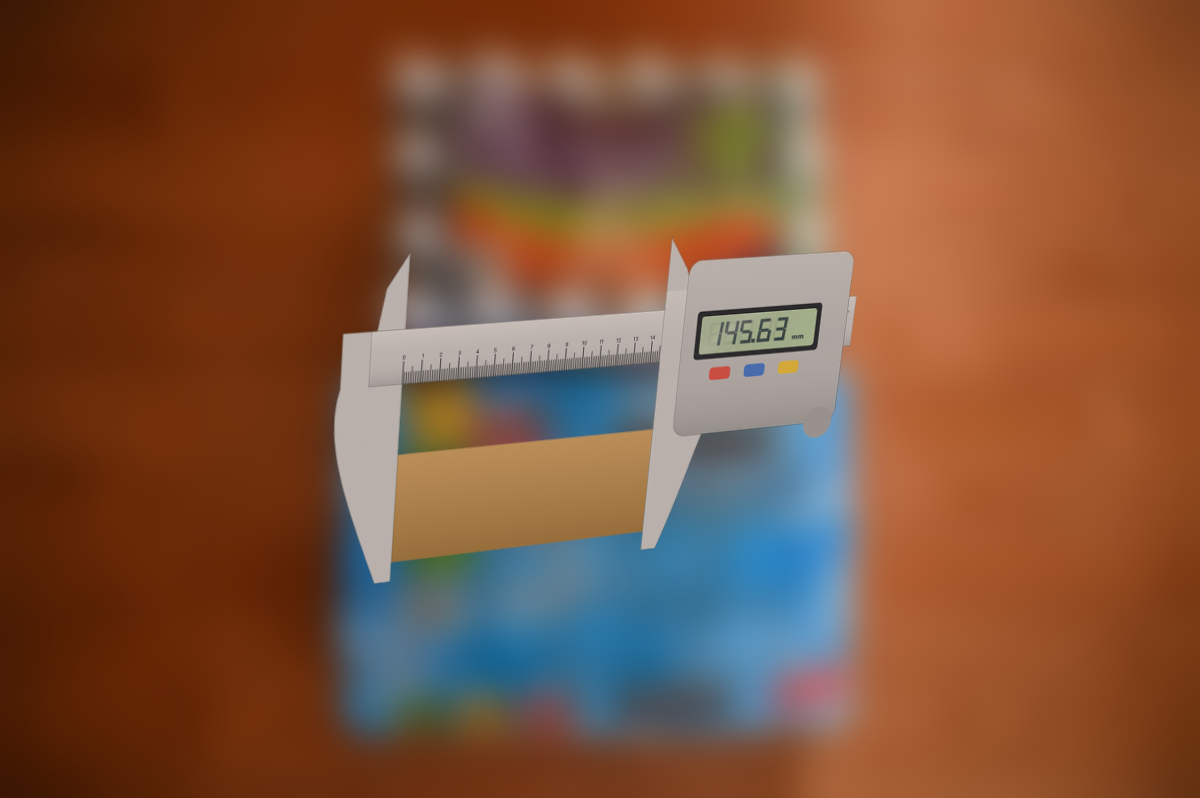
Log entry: 145.63 mm
